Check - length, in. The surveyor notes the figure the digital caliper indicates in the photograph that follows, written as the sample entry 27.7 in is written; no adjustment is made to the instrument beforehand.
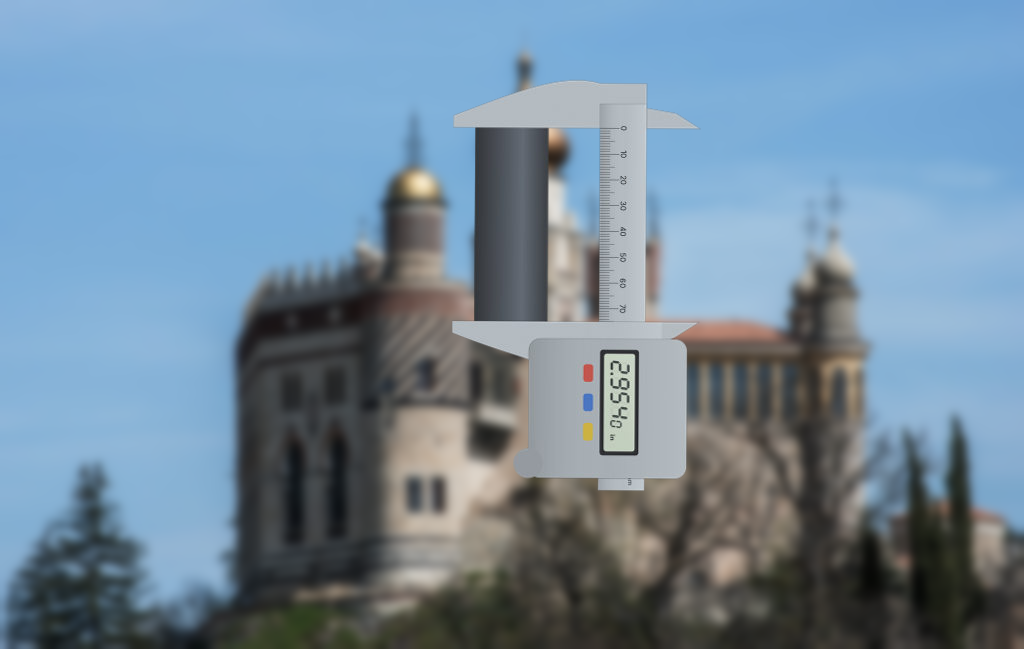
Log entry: 2.9540 in
